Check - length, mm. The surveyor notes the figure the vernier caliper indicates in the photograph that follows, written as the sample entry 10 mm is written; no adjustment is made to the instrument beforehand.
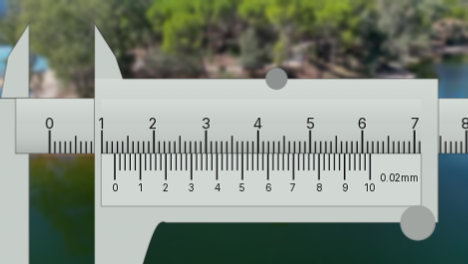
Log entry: 12.5 mm
